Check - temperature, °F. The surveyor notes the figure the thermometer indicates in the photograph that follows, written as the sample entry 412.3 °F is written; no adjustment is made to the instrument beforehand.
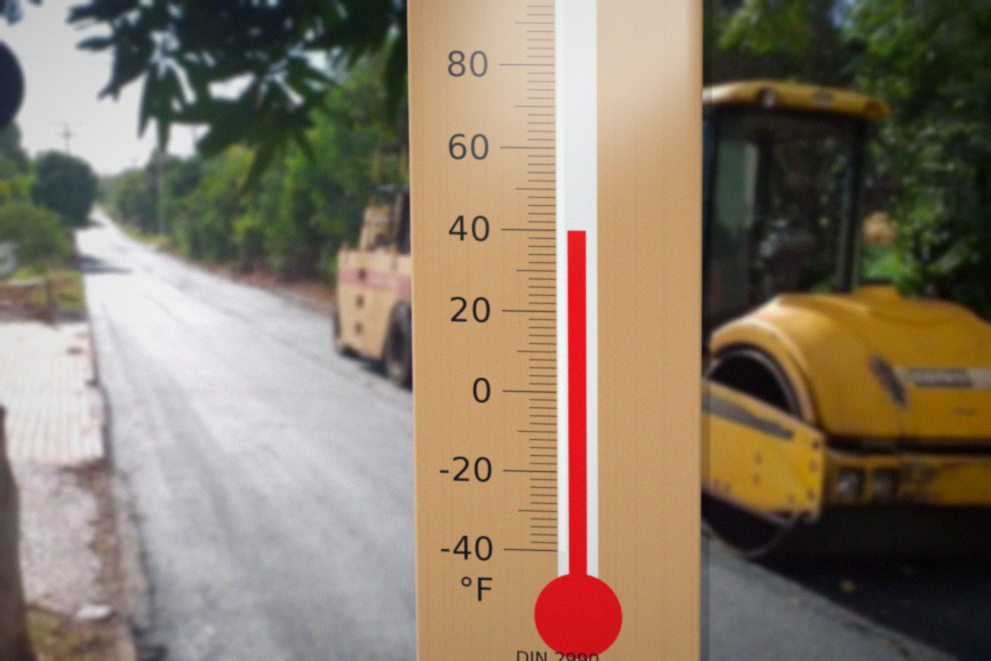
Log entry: 40 °F
